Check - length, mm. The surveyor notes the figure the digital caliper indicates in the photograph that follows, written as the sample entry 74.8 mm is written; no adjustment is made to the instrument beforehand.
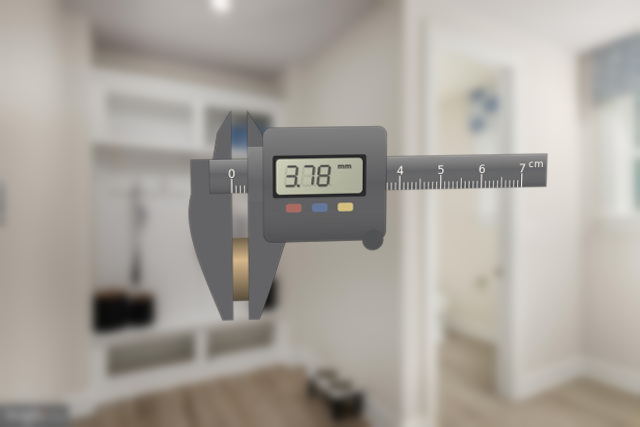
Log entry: 3.78 mm
